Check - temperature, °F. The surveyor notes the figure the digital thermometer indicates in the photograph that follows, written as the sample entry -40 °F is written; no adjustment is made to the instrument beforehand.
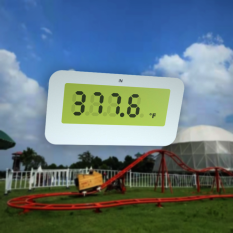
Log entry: 377.6 °F
